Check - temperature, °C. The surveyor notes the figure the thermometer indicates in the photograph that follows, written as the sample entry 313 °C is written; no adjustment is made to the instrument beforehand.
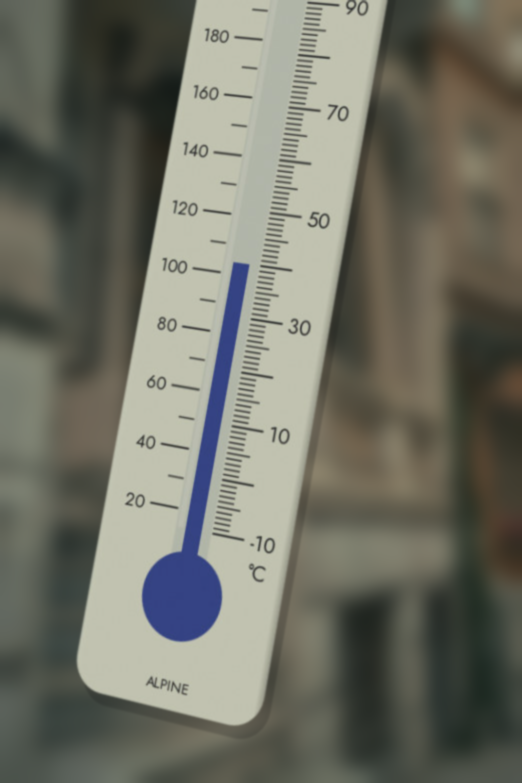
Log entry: 40 °C
